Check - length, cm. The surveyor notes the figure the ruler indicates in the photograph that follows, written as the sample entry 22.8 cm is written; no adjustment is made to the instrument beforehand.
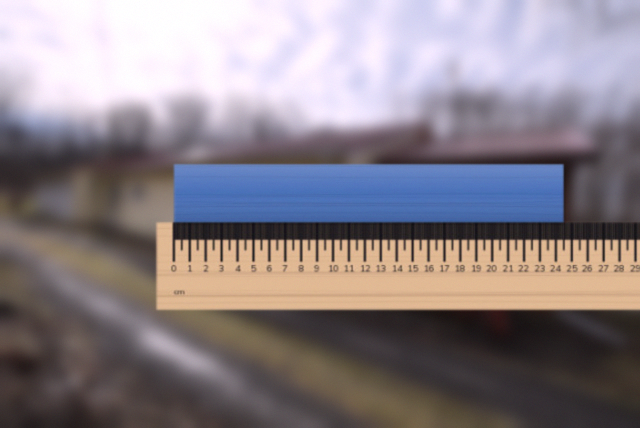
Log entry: 24.5 cm
